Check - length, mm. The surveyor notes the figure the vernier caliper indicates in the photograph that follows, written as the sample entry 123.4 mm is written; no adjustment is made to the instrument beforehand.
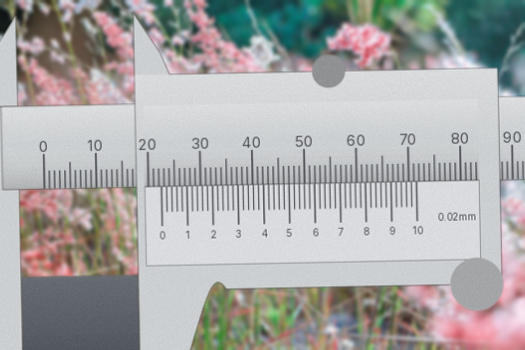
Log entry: 22.5 mm
